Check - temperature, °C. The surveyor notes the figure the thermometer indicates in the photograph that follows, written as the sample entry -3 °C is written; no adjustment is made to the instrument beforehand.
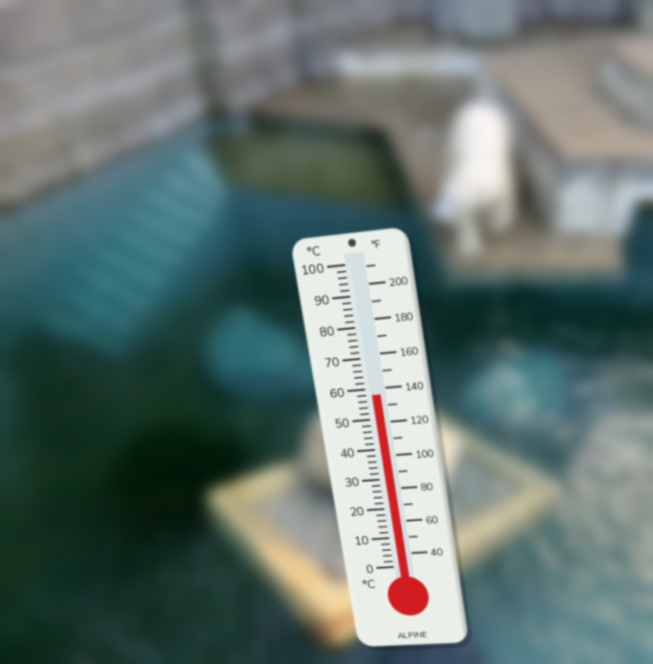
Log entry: 58 °C
